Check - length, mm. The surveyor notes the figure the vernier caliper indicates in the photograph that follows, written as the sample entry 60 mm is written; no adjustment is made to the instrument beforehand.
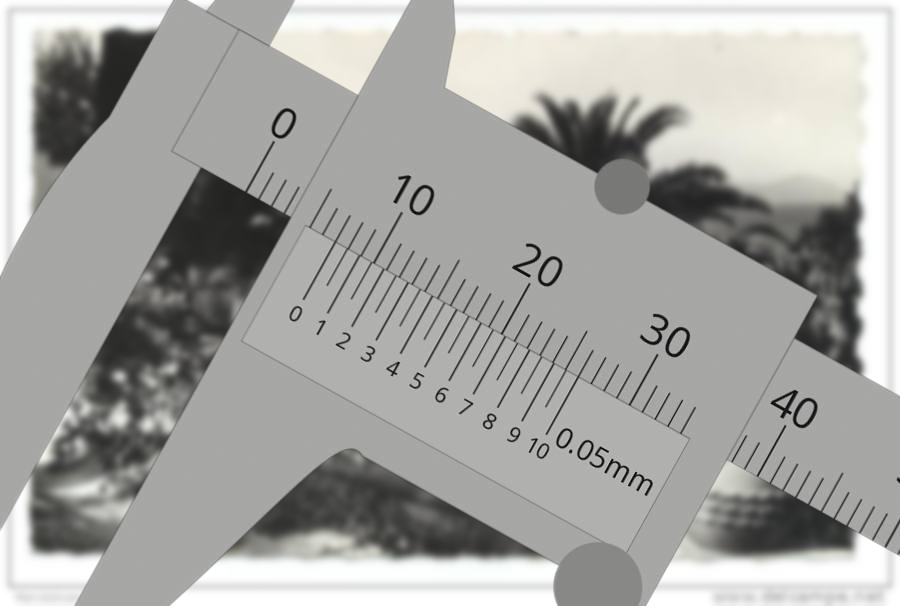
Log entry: 7.0 mm
